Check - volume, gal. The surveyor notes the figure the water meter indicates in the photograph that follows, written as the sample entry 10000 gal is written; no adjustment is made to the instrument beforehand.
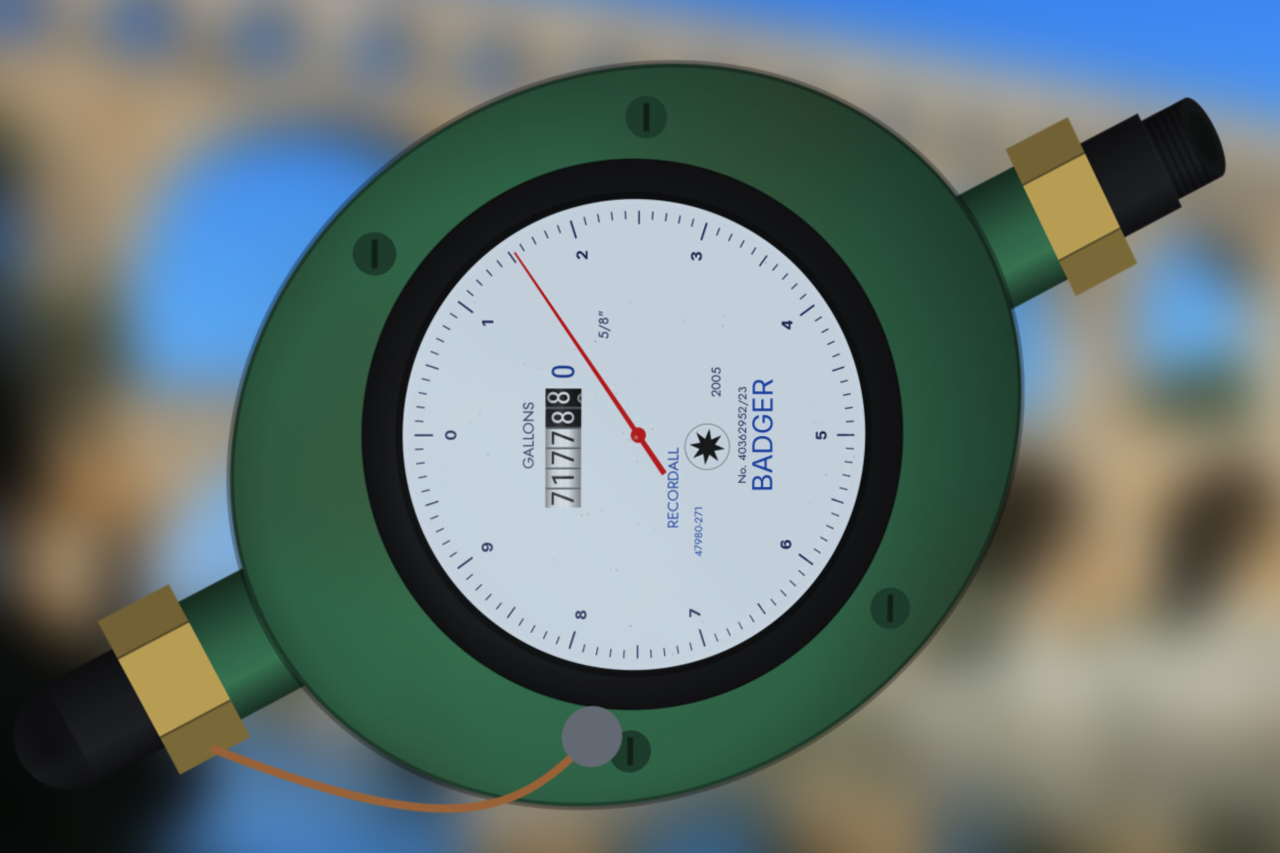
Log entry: 7177881.5 gal
